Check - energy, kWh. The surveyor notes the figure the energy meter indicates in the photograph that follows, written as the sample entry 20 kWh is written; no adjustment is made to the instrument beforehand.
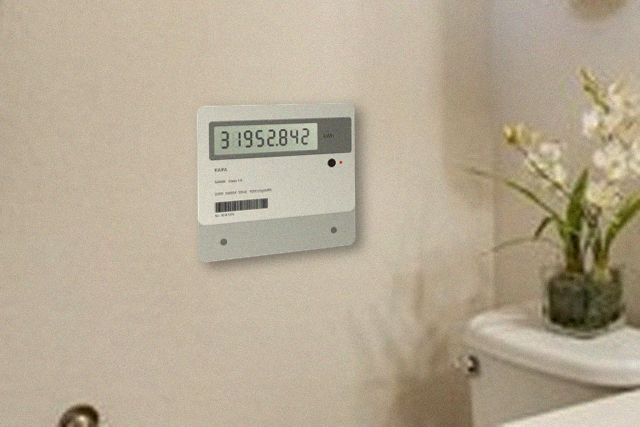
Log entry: 31952.842 kWh
